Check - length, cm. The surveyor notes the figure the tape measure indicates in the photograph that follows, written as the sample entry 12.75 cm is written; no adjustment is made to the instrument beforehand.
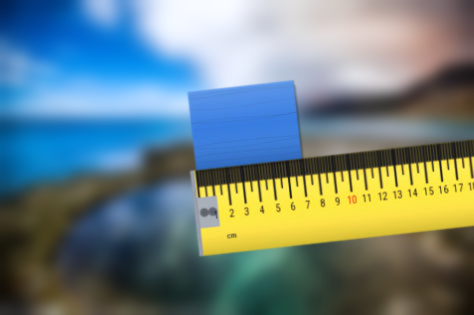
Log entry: 7 cm
